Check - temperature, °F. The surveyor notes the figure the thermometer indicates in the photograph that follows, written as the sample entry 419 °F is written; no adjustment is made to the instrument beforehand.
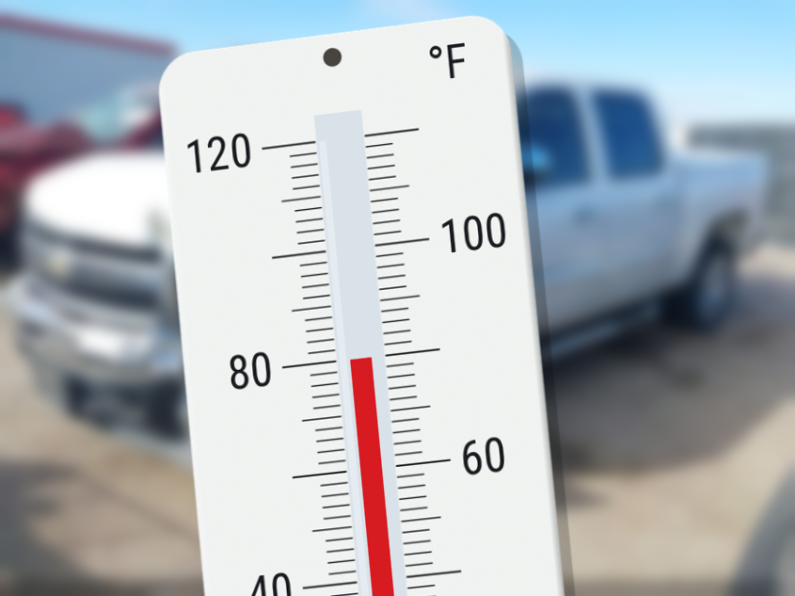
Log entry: 80 °F
